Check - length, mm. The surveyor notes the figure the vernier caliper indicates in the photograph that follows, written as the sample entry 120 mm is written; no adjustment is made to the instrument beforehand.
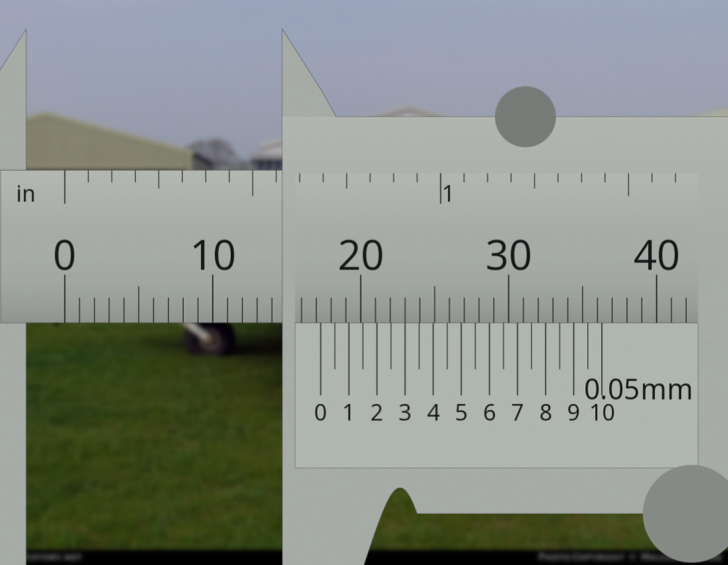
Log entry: 17.3 mm
